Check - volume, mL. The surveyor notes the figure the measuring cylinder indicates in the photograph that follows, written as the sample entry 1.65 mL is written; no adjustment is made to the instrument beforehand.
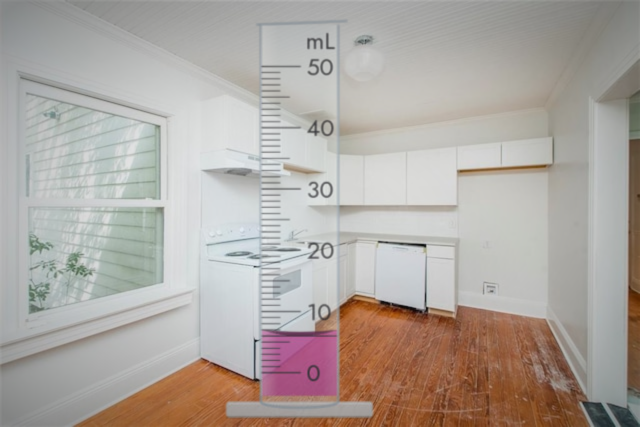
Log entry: 6 mL
